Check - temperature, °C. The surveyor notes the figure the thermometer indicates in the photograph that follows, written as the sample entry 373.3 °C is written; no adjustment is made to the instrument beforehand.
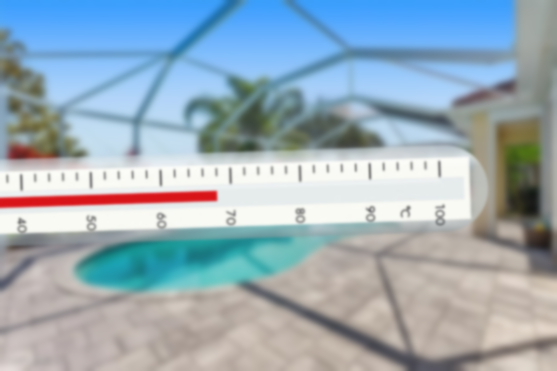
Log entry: 68 °C
